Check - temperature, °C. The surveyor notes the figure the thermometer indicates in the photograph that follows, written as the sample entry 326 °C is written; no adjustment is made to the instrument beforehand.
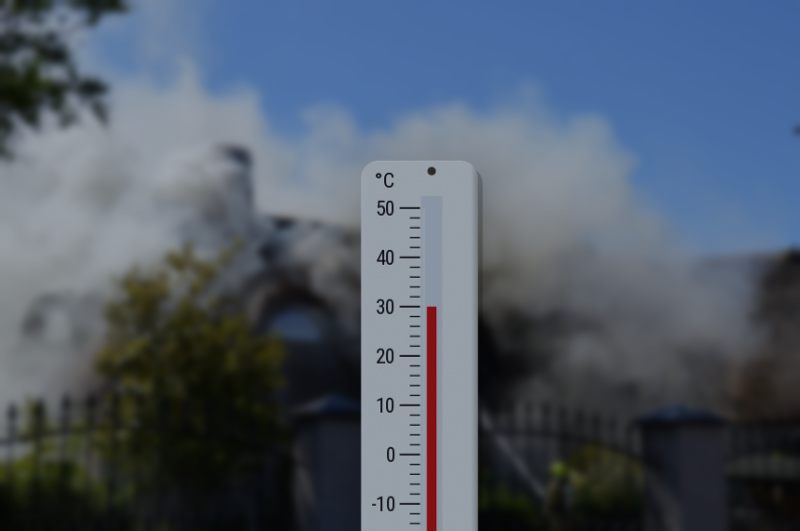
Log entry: 30 °C
